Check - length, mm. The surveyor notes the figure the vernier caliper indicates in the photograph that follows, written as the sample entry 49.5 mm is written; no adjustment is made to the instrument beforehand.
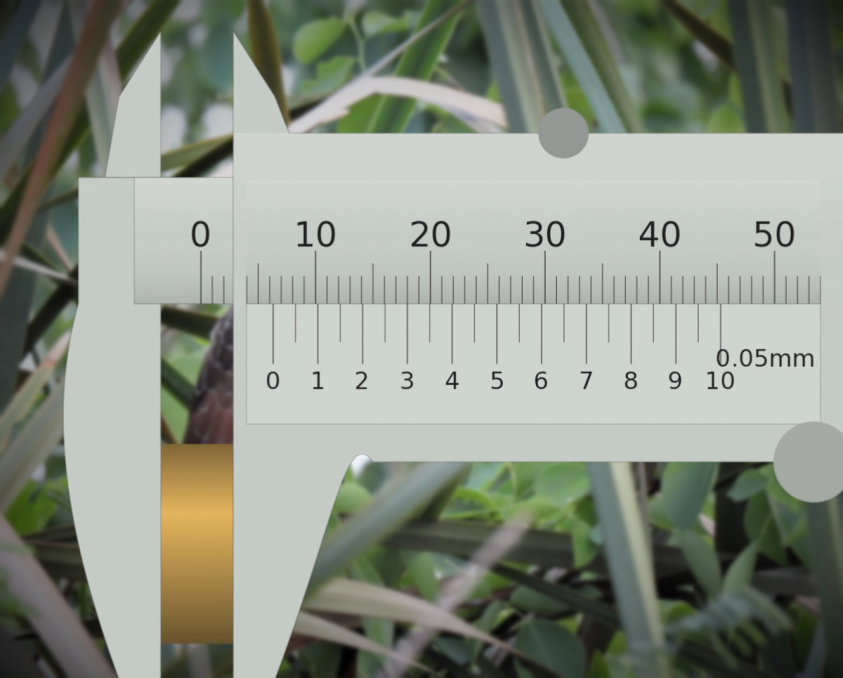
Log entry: 6.3 mm
